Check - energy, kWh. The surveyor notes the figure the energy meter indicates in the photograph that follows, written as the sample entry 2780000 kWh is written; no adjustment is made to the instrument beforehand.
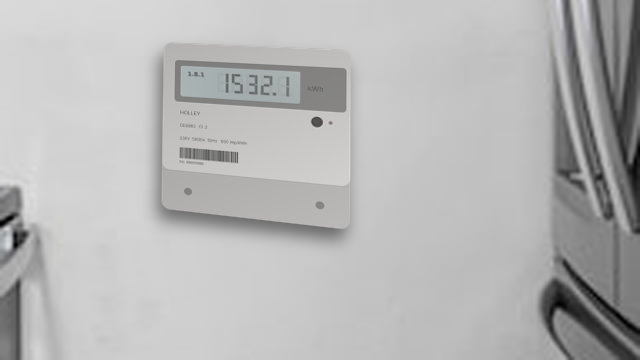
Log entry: 1532.1 kWh
